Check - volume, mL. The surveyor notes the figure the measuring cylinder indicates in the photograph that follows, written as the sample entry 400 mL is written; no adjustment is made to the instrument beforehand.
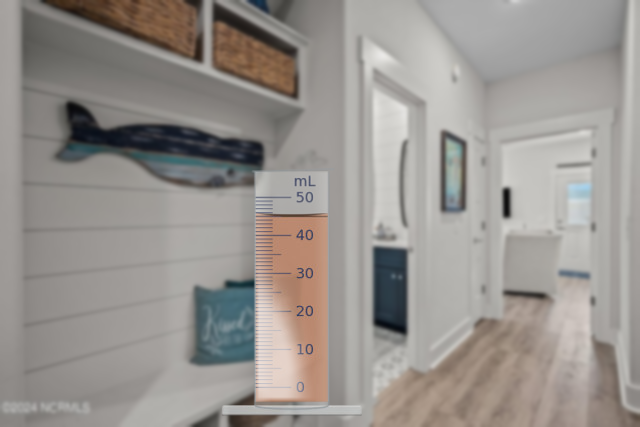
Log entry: 45 mL
